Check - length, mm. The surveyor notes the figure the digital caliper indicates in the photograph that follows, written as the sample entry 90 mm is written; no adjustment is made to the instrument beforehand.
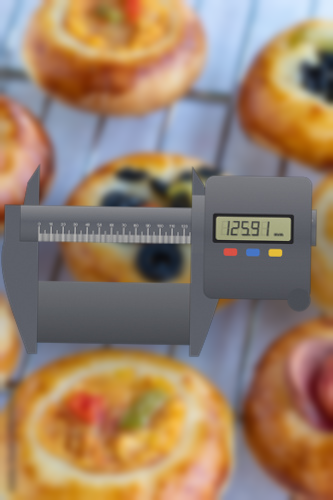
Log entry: 125.91 mm
